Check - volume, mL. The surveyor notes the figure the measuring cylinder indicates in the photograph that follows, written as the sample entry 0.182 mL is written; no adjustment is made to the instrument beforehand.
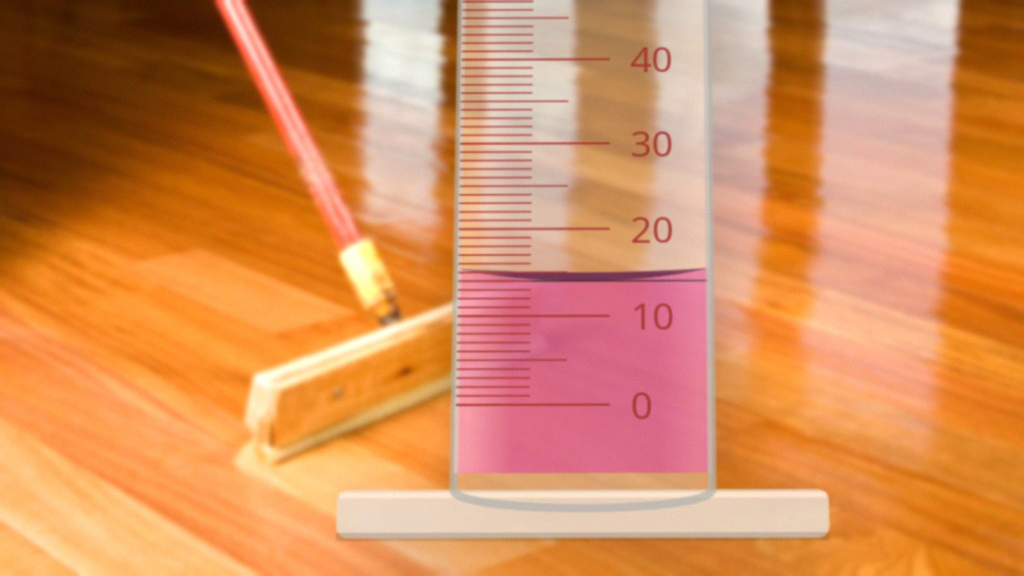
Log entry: 14 mL
